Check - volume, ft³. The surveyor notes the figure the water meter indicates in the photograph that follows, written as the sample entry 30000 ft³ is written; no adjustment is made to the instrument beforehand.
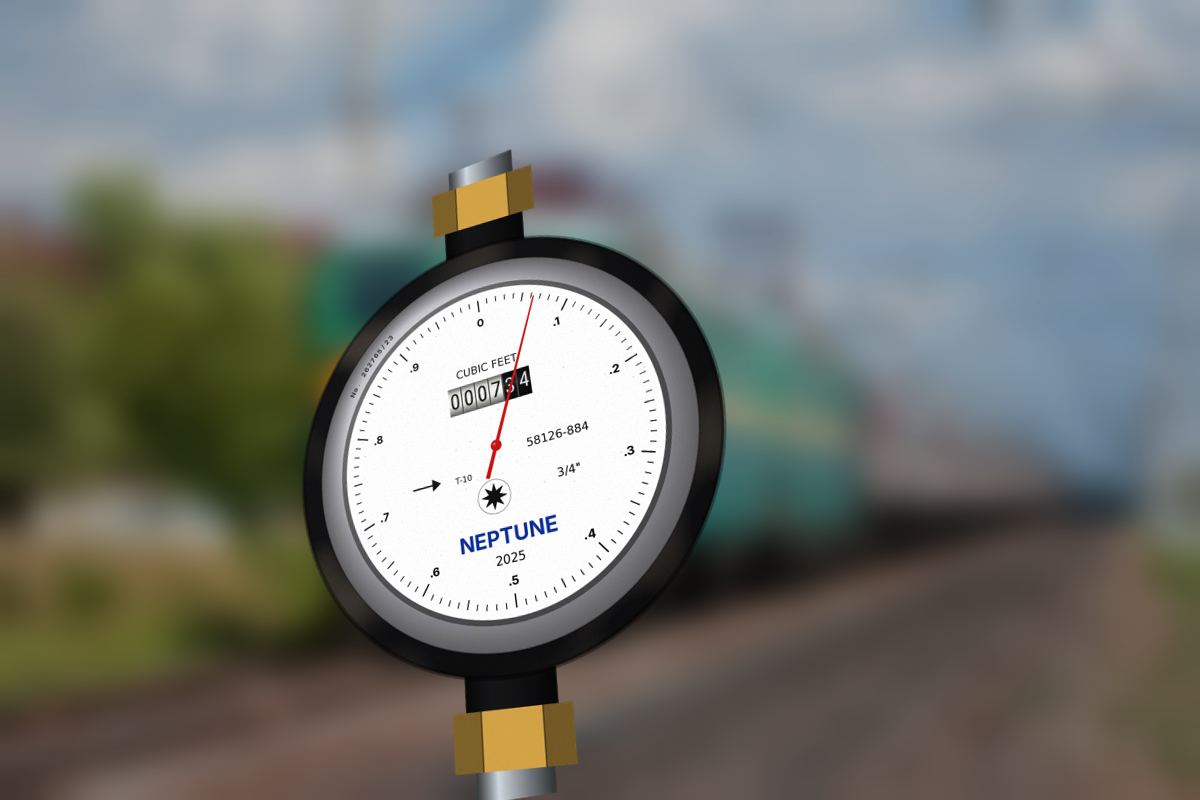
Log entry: 734.06 ft³
